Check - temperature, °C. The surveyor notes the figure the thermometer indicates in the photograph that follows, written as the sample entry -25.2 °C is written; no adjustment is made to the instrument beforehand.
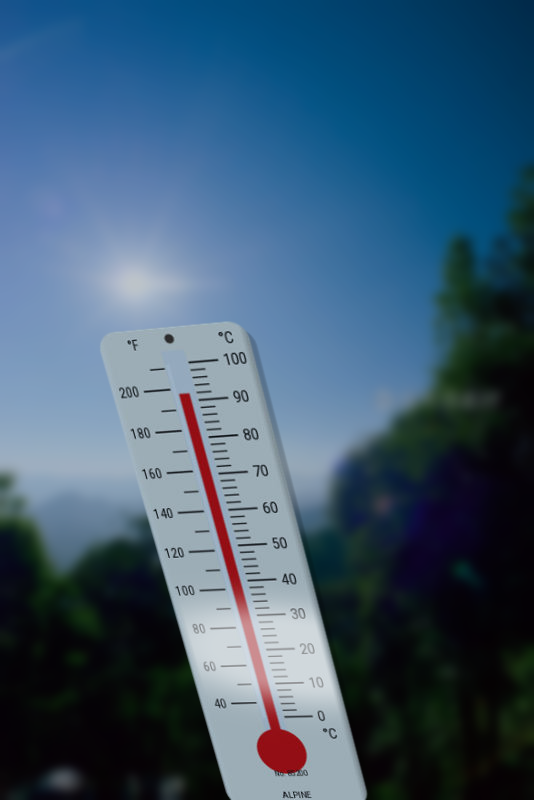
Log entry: 92 °C
